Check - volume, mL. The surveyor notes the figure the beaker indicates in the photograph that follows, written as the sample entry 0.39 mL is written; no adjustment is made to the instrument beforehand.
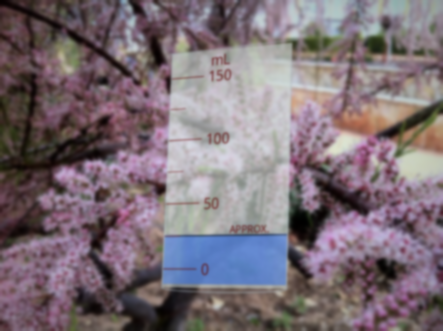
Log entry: 25 mL
